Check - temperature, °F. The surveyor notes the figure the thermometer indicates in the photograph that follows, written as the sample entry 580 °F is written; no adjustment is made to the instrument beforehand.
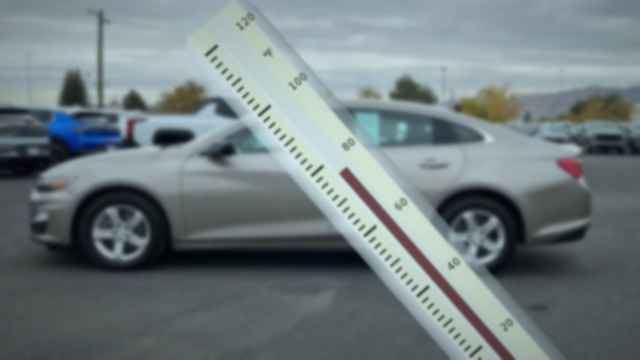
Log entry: 76 °F
